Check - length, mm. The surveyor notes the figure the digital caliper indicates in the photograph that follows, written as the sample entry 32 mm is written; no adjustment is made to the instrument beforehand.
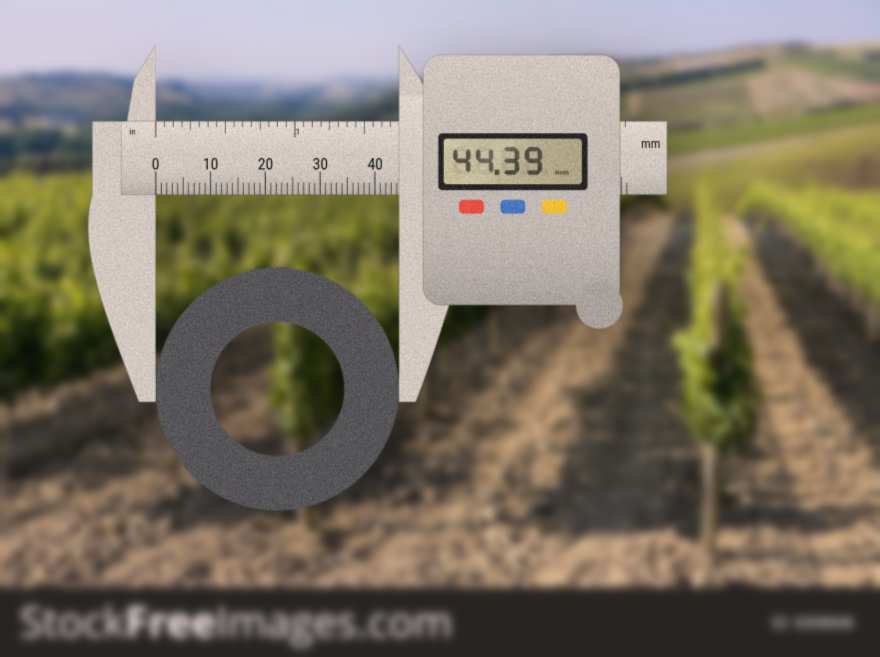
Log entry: 44.39 mm
